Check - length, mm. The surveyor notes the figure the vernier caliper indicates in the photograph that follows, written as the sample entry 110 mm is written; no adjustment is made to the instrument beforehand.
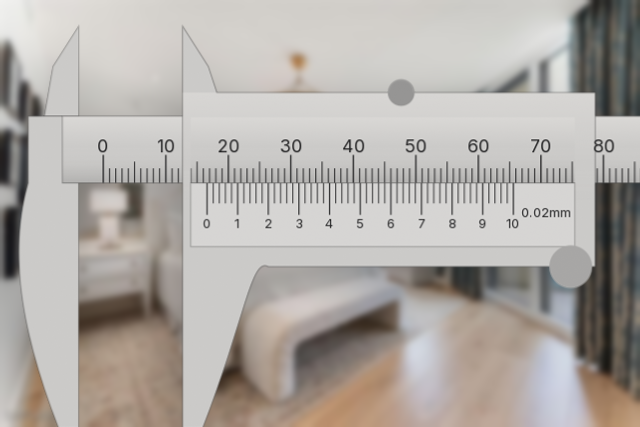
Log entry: 16.6 mm
